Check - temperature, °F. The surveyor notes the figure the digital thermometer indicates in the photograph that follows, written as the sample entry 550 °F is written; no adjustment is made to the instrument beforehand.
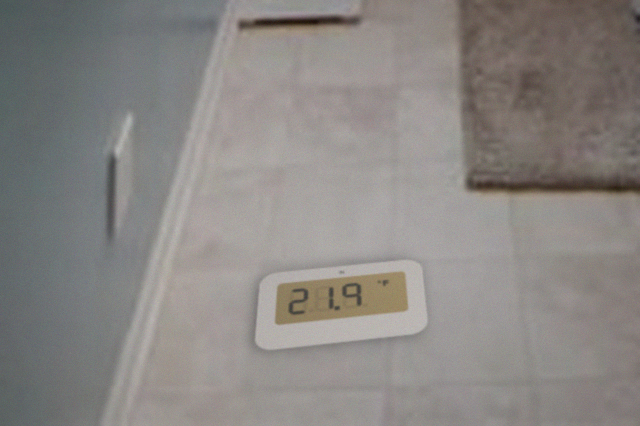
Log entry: 21.9 °F
